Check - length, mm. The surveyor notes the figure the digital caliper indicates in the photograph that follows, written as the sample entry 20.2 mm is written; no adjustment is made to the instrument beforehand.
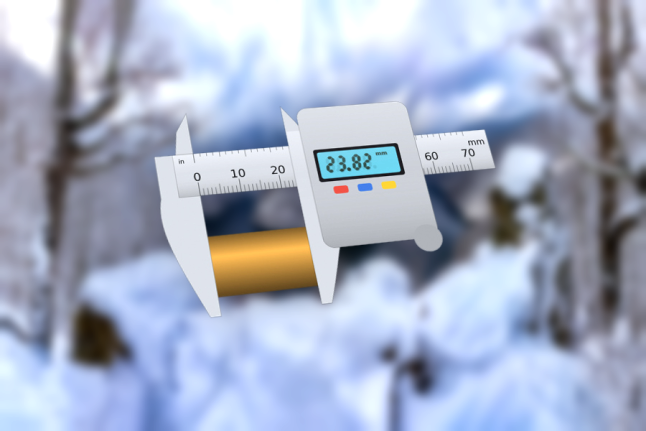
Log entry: 23.82 mm
